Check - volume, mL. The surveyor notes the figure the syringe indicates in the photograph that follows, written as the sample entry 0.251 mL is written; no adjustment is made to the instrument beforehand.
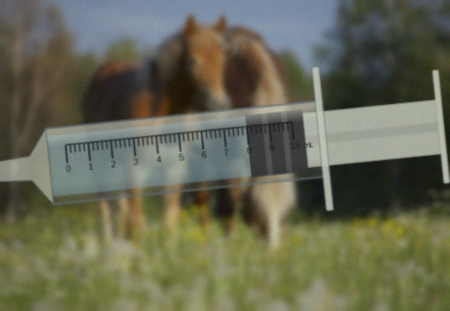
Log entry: 8 mL
